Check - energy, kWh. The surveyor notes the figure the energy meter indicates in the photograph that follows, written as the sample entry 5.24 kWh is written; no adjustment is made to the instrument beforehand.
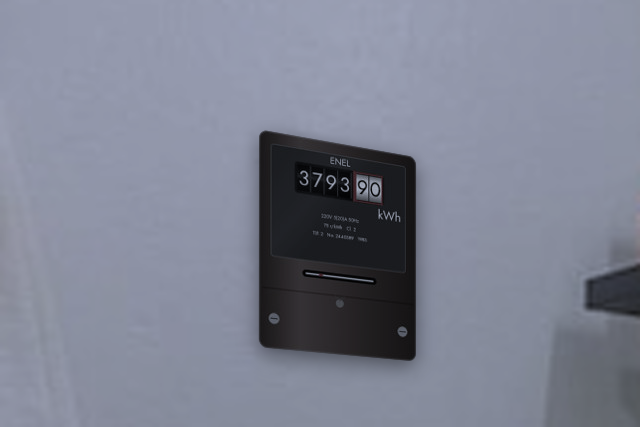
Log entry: 3793.90 kWh
